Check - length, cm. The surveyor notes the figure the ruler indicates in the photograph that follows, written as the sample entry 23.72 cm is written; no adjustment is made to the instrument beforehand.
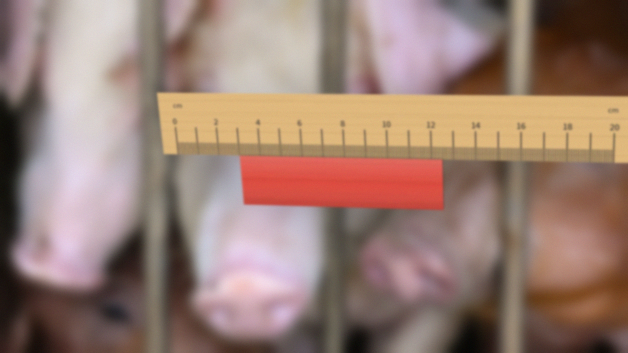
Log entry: 9.5 cm
